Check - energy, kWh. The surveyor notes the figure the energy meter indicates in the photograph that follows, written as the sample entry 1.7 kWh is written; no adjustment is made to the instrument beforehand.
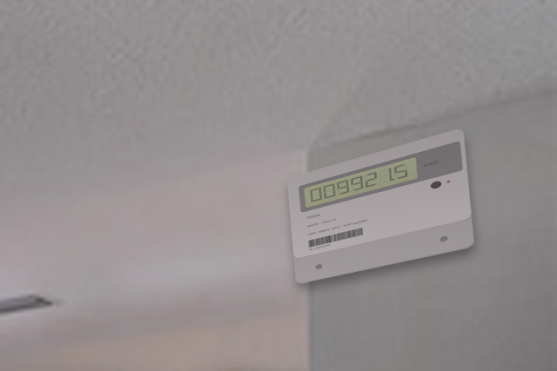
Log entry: 9921.5 kWh
